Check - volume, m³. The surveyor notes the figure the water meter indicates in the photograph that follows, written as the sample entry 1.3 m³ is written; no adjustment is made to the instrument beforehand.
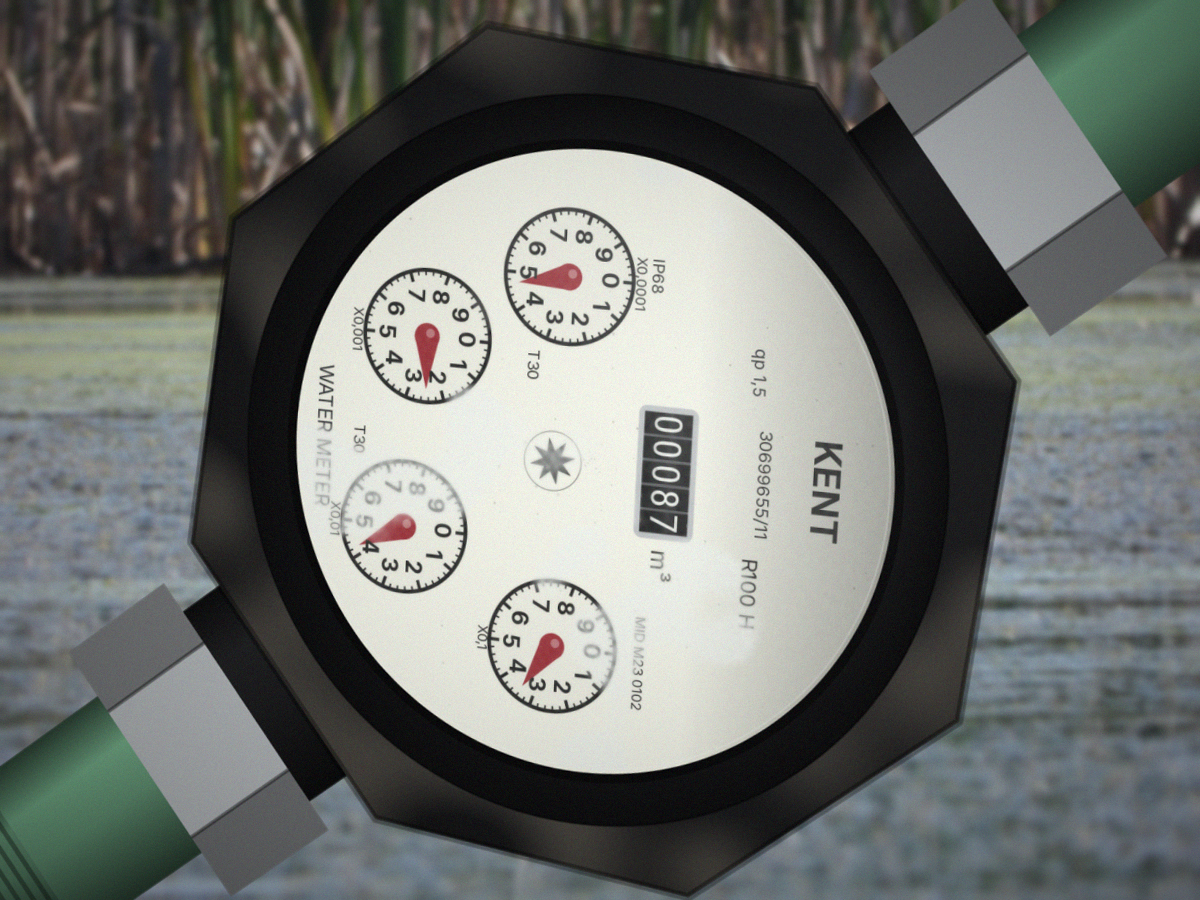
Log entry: 87.3424 m³
